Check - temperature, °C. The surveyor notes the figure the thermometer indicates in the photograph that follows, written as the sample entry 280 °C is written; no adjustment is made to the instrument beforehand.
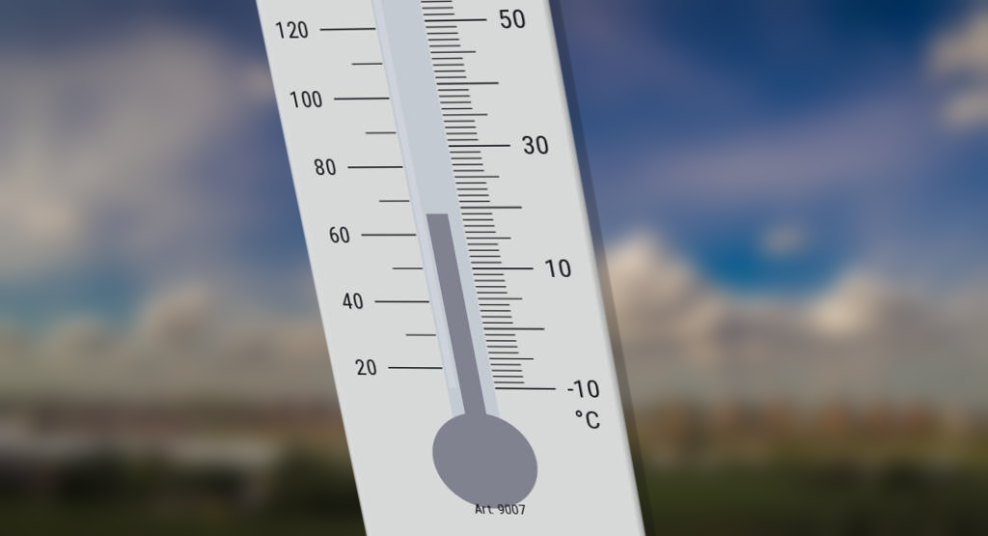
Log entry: 19 °C
